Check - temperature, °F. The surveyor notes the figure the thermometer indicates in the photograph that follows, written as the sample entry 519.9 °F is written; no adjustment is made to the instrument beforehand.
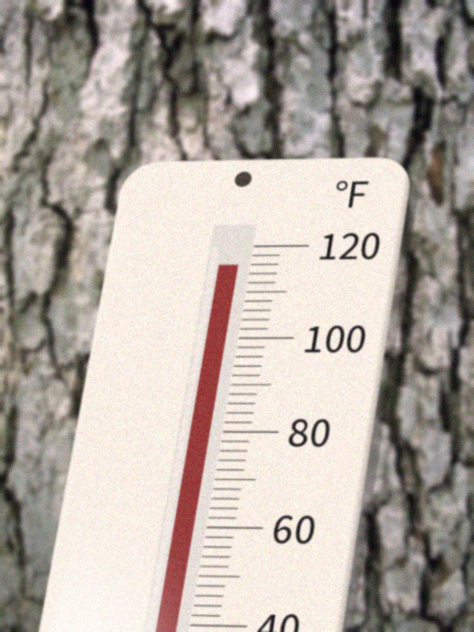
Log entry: 116 °F
